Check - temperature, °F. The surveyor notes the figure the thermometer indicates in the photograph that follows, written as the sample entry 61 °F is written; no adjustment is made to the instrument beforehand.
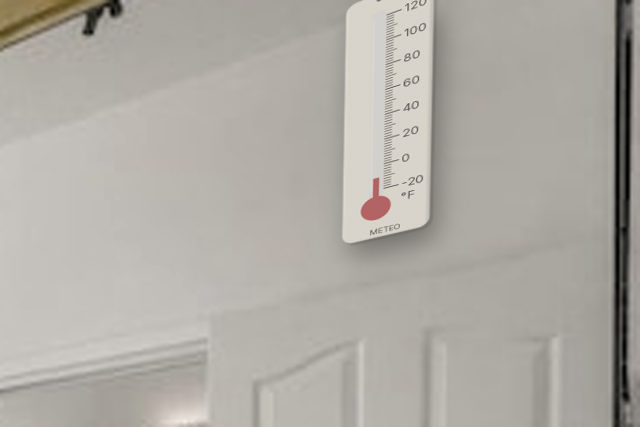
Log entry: -10 °F
